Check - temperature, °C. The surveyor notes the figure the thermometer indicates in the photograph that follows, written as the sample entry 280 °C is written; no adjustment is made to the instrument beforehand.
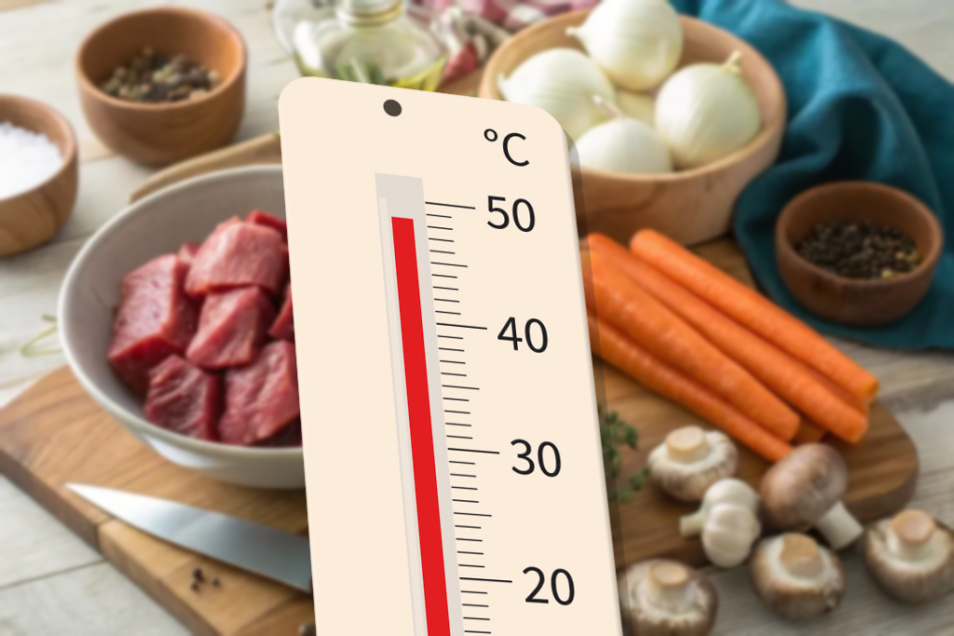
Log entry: 48.5 °C
